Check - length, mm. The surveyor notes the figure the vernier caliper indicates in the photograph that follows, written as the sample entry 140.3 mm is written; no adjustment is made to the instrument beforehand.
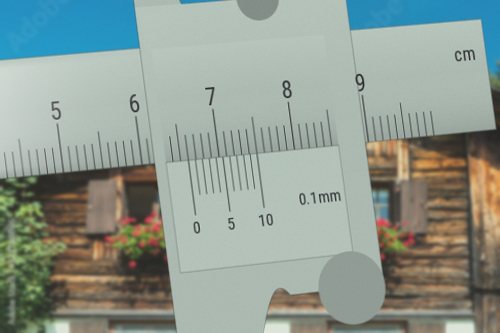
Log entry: 66.0 mm
